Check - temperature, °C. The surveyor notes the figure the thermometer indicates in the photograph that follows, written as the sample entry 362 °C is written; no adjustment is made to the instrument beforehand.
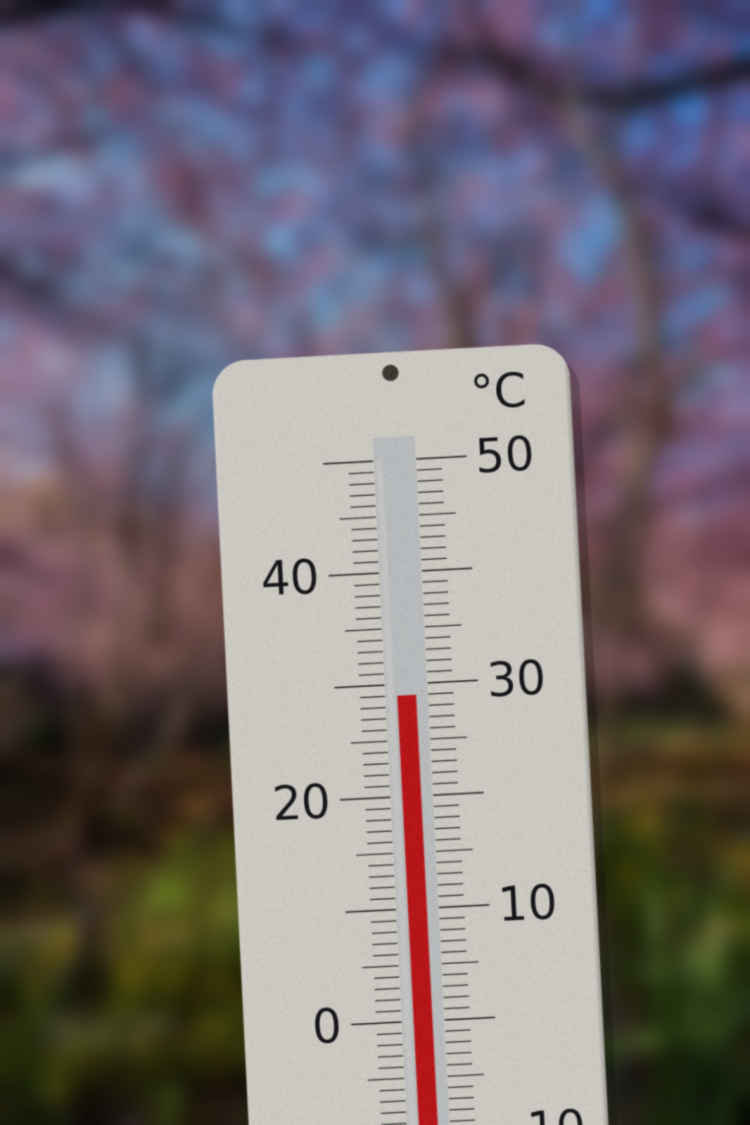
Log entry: 29 °C
